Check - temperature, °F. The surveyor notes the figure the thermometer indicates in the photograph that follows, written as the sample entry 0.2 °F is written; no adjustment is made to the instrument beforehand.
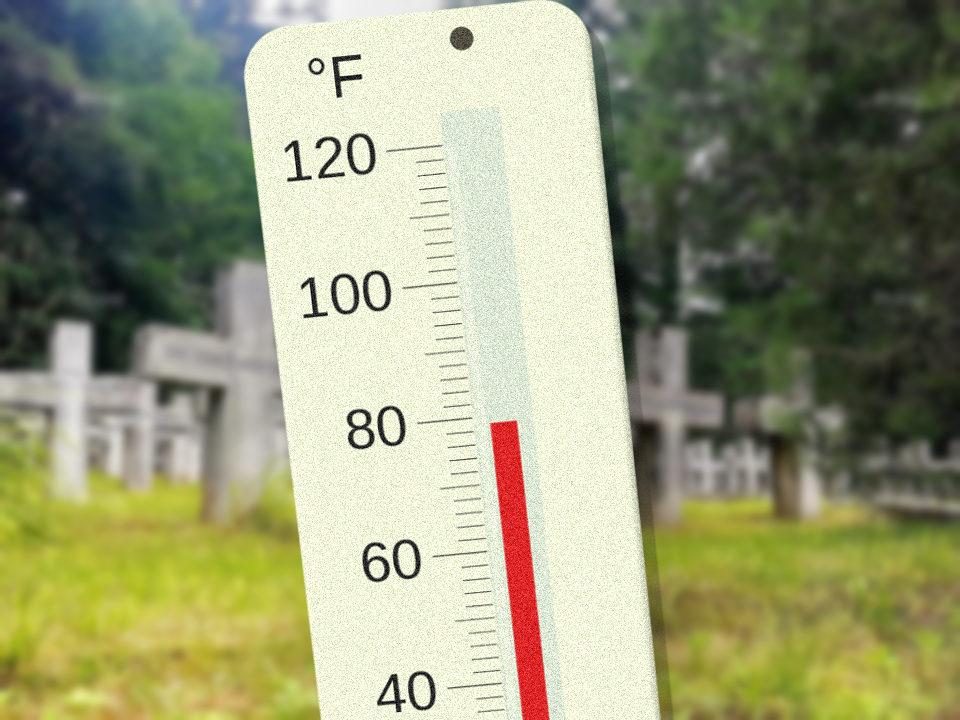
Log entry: 79 °F
